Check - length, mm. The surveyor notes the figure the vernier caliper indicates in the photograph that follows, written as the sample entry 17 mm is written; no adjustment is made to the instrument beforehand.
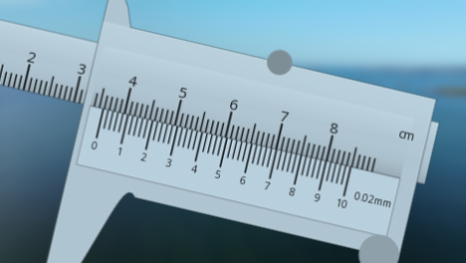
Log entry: 35.8 mm
